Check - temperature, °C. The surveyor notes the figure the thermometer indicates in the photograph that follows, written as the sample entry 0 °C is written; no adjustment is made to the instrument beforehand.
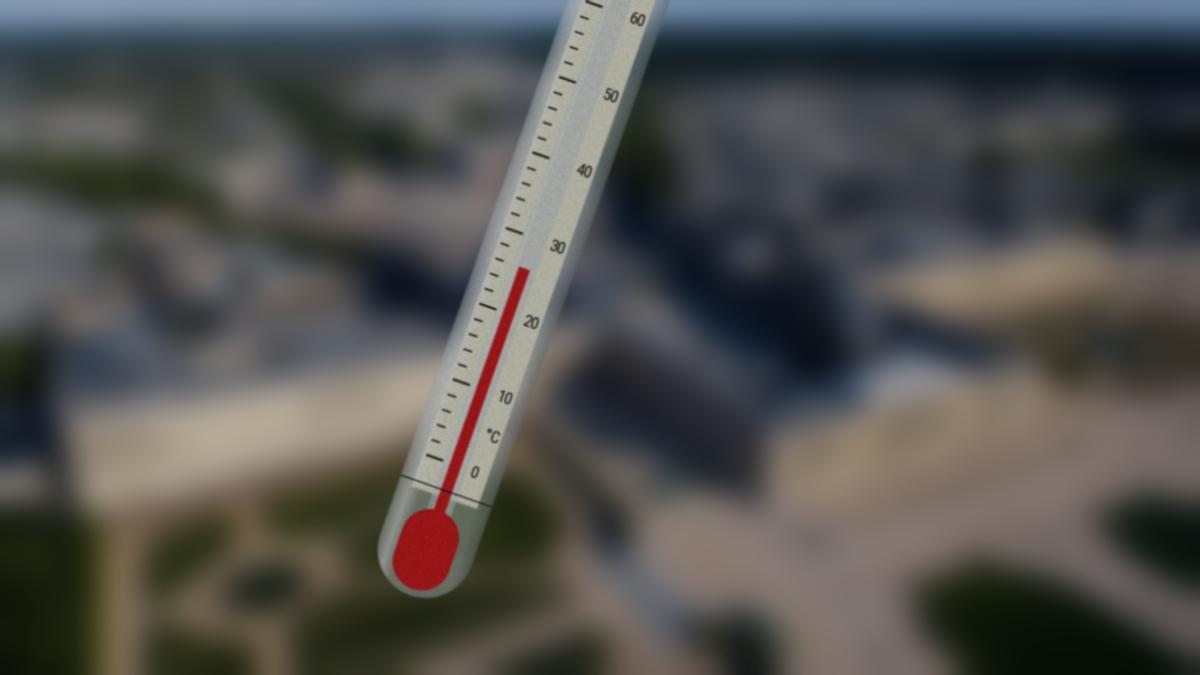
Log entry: 26 °C
